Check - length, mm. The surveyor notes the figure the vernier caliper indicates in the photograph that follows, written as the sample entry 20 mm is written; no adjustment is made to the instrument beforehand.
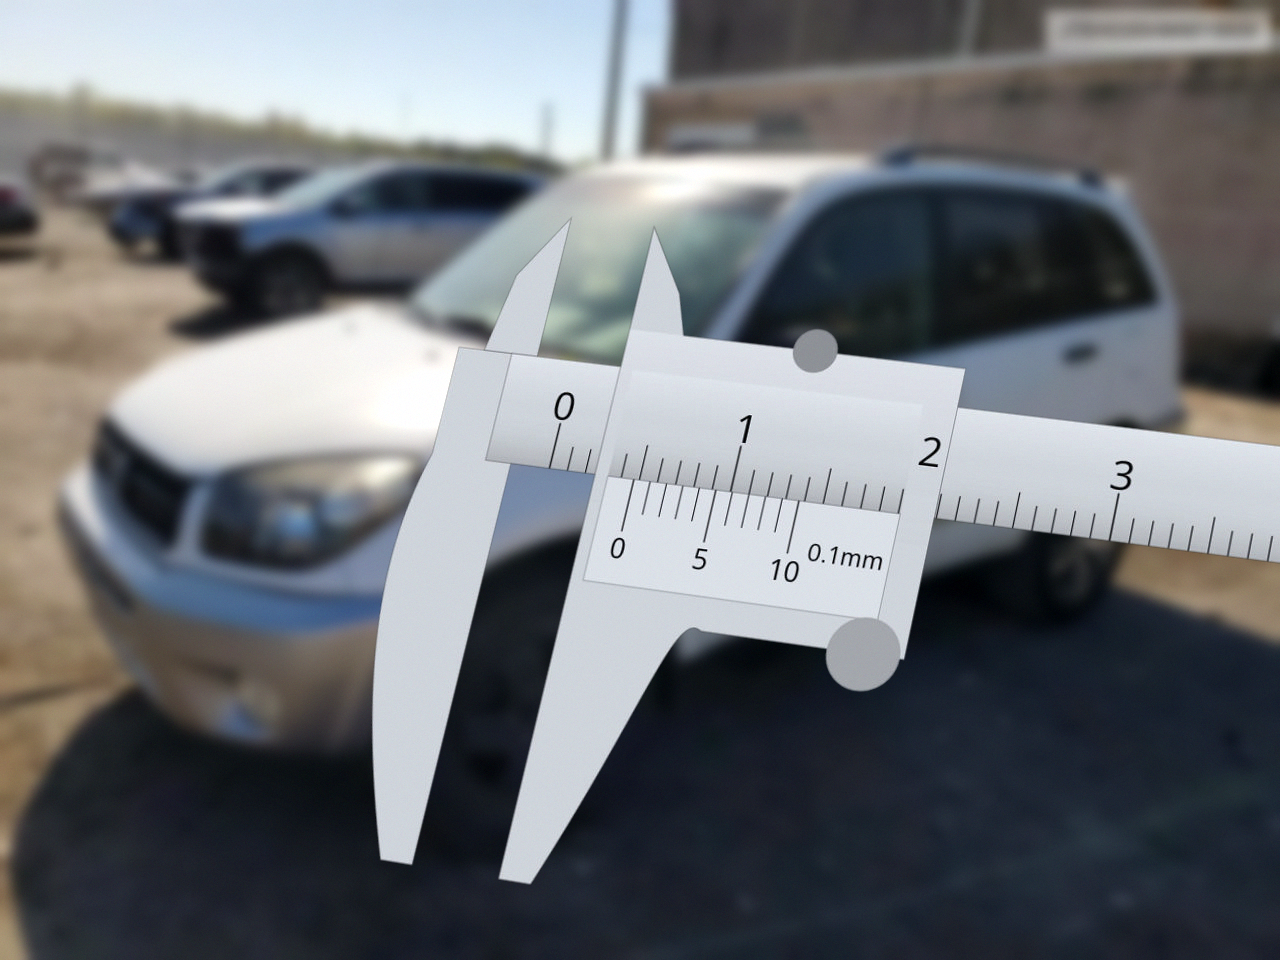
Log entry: 4.7 mm
